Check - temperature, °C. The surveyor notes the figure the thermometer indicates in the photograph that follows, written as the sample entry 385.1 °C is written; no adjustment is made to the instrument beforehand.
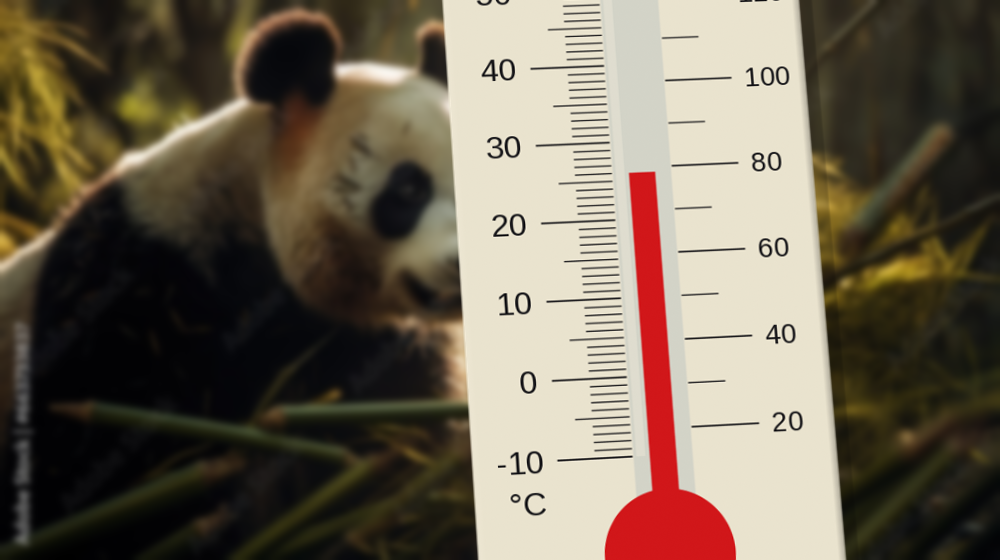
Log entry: 26 °C
